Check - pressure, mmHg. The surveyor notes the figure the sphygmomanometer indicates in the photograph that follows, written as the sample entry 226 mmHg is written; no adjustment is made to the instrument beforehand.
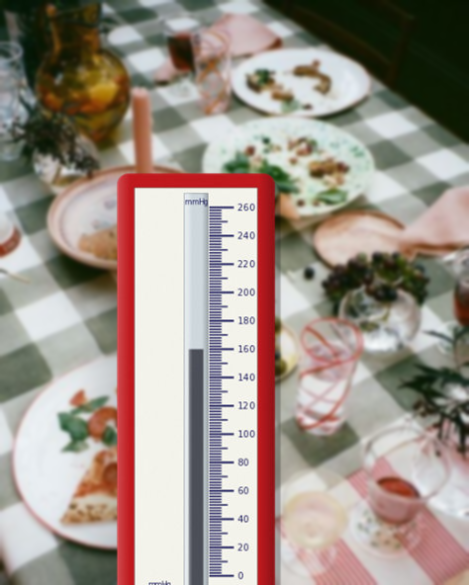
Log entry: 160 mmHg
